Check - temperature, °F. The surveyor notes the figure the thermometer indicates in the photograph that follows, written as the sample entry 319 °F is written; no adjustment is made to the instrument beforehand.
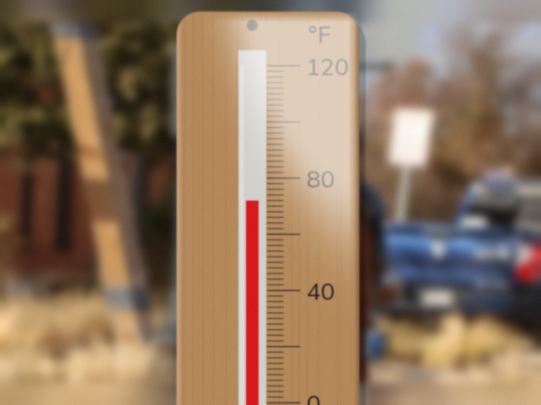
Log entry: 72 °F
